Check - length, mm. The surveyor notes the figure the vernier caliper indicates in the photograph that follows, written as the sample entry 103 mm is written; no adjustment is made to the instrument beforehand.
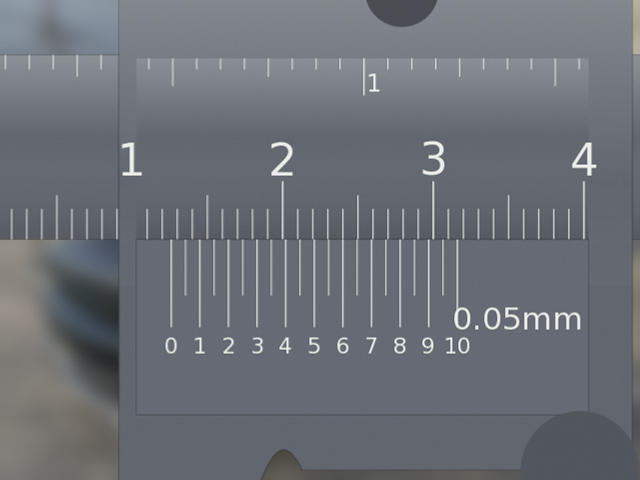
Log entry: 12.6 mm
